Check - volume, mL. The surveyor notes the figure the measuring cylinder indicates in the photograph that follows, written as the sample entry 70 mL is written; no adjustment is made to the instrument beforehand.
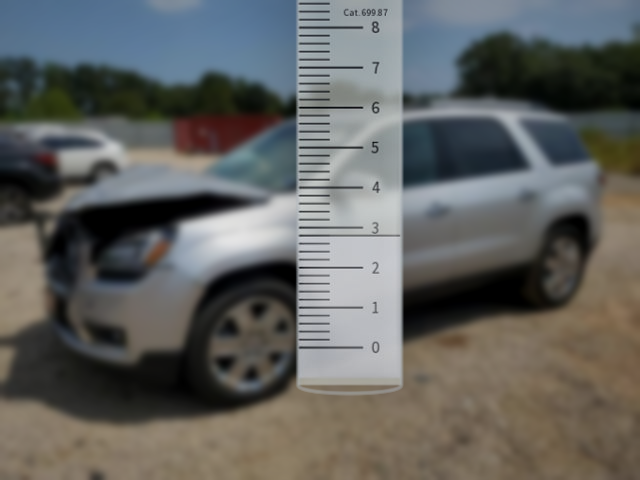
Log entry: 2.8 mL
